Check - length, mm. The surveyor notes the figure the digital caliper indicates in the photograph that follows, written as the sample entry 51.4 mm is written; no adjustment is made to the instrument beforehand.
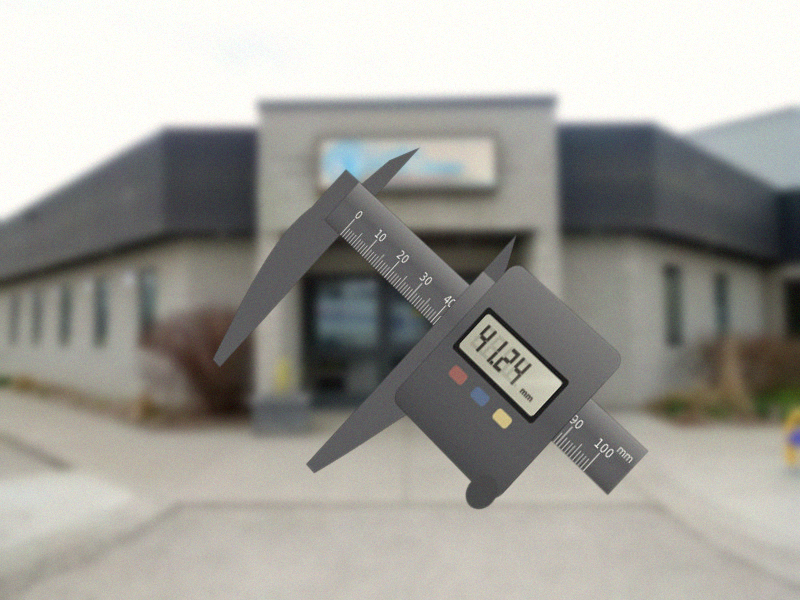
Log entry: 41.24 mm
